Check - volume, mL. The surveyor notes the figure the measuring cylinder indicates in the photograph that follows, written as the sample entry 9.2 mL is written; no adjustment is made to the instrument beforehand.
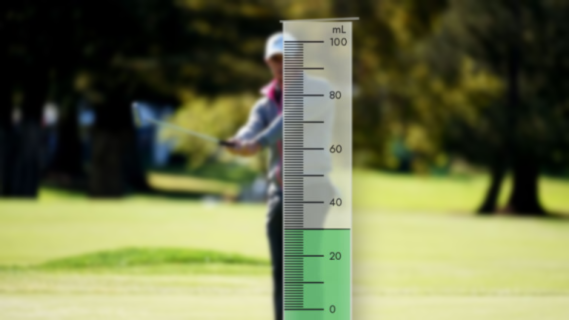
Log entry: 30 mL
